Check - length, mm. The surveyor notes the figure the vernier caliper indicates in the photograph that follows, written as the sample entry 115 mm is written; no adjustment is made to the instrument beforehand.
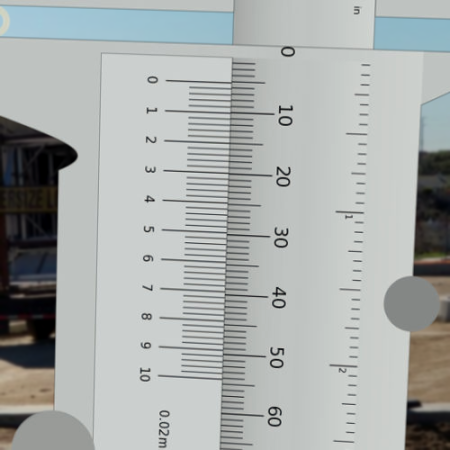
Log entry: 5.2 mm
